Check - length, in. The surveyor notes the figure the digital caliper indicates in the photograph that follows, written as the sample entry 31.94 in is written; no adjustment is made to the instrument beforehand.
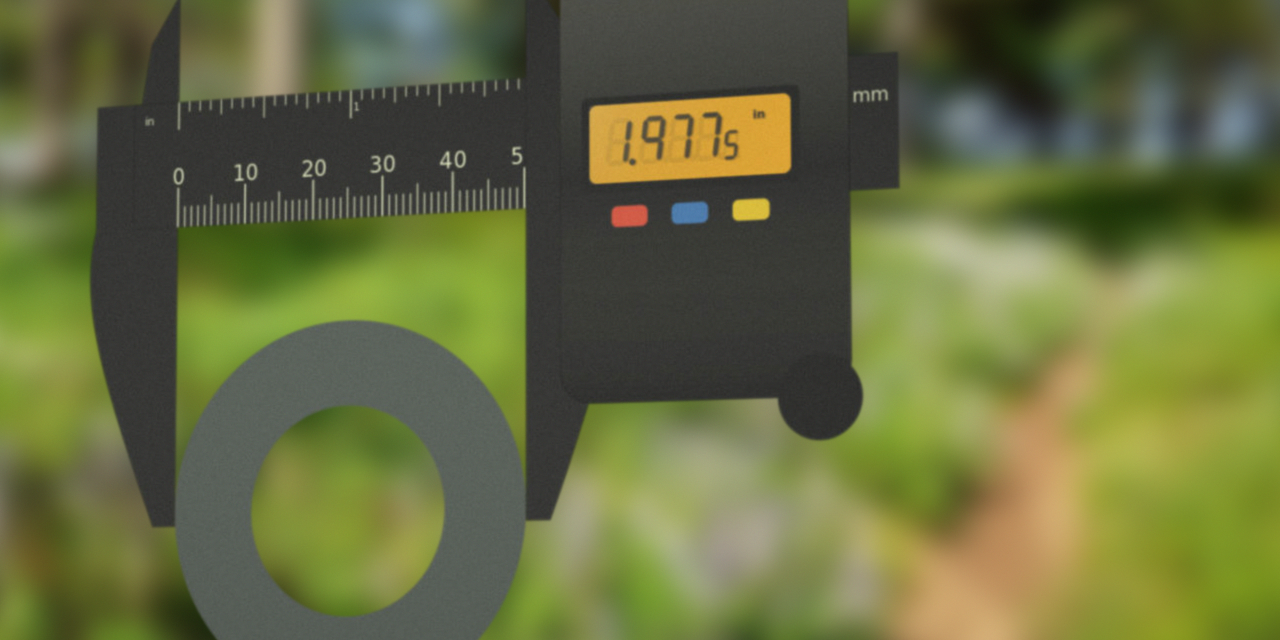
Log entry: 1.9775 in
